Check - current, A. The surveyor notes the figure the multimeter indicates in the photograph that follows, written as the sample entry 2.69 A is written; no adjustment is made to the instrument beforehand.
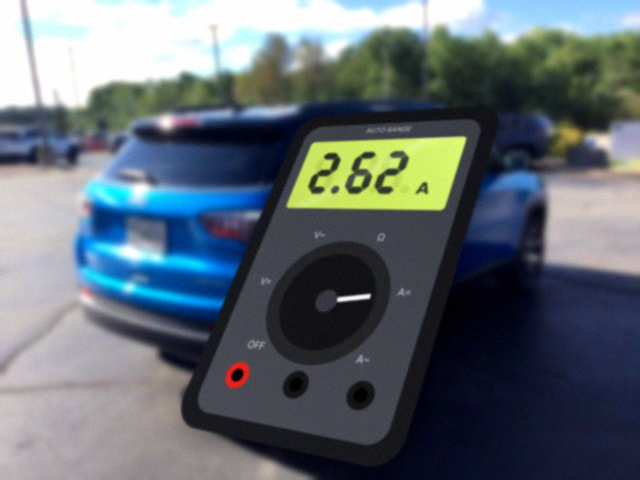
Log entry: 2.62 A
